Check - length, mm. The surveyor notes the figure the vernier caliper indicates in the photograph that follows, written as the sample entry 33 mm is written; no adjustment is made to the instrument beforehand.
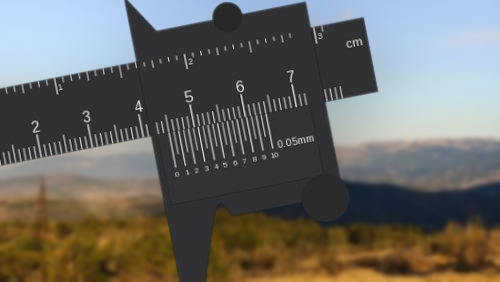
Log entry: 45.0 mm
